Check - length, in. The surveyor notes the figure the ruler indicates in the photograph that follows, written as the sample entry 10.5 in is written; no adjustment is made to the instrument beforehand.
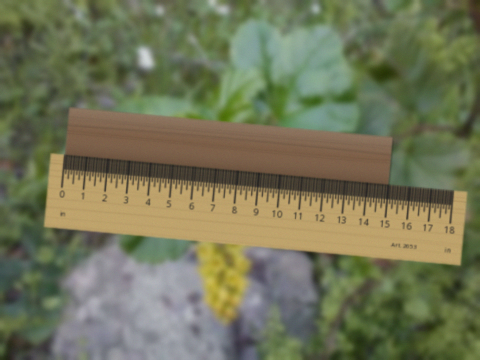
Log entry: 15 in
